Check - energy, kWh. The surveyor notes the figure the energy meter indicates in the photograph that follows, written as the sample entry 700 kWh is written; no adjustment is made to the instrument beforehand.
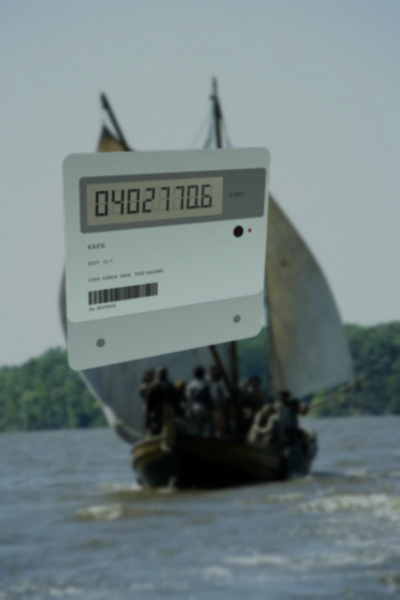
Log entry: 402770.6 kWh
